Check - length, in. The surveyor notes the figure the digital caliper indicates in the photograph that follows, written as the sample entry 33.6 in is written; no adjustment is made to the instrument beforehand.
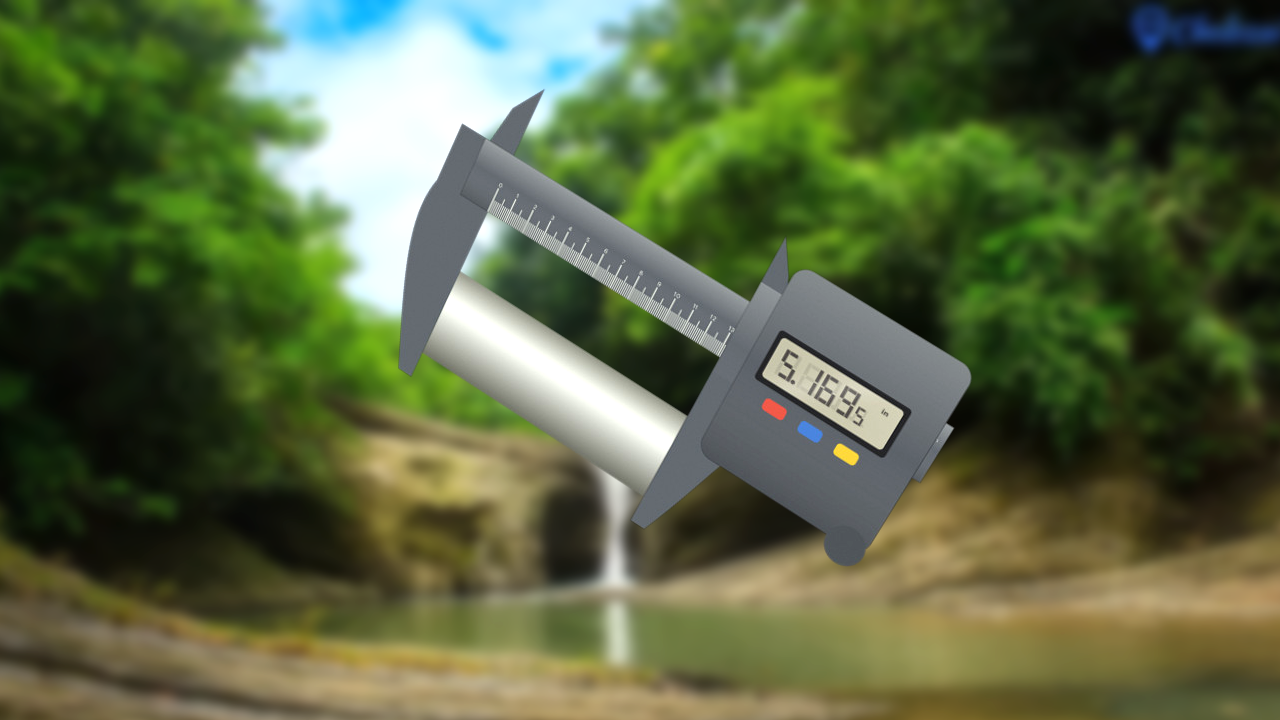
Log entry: 5.1695 in
